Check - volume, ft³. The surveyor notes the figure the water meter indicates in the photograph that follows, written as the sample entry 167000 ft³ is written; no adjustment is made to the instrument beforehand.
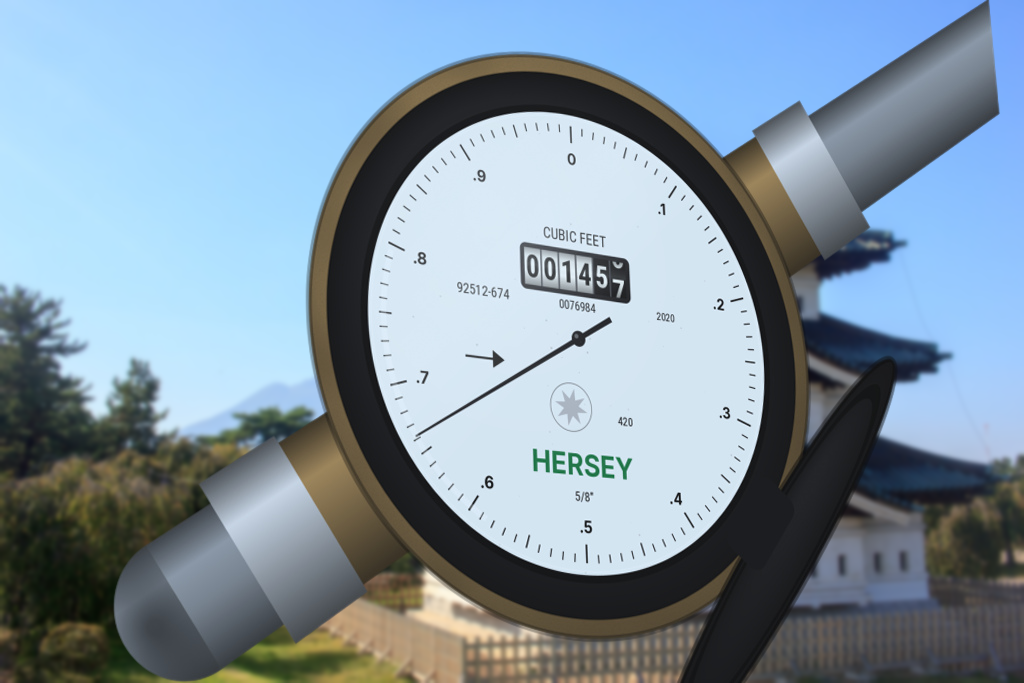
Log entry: 1456.66 ft³
